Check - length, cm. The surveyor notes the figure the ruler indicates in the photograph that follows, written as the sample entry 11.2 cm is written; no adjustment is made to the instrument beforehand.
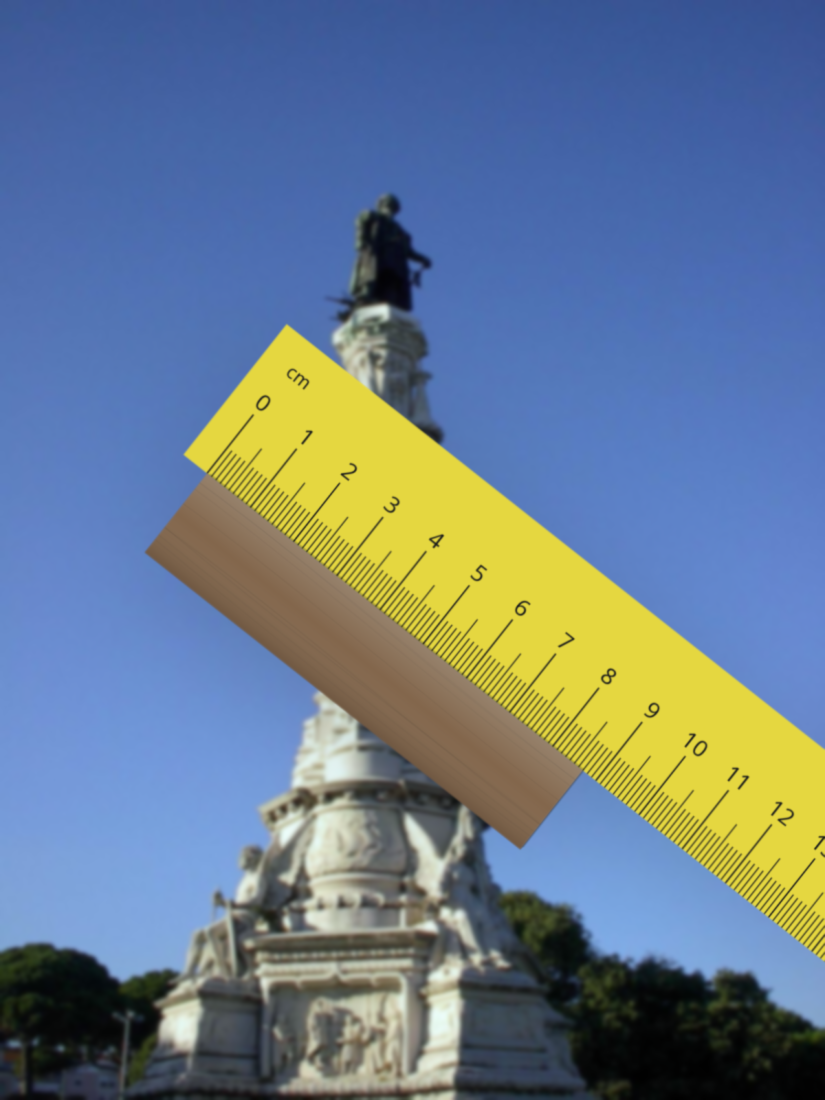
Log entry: 8.7 cm
